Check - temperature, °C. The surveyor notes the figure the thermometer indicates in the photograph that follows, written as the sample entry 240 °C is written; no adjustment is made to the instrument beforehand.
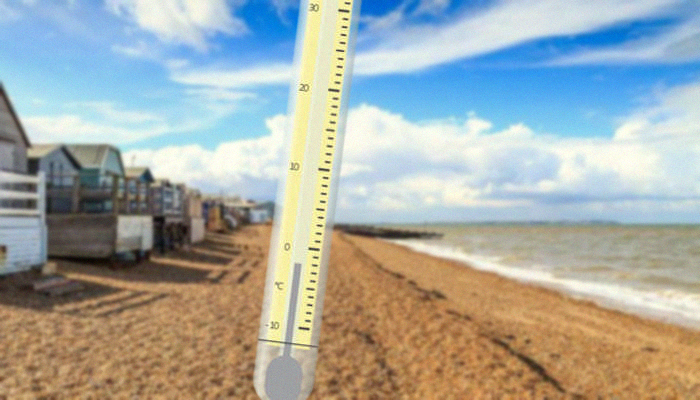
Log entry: -2 °C
